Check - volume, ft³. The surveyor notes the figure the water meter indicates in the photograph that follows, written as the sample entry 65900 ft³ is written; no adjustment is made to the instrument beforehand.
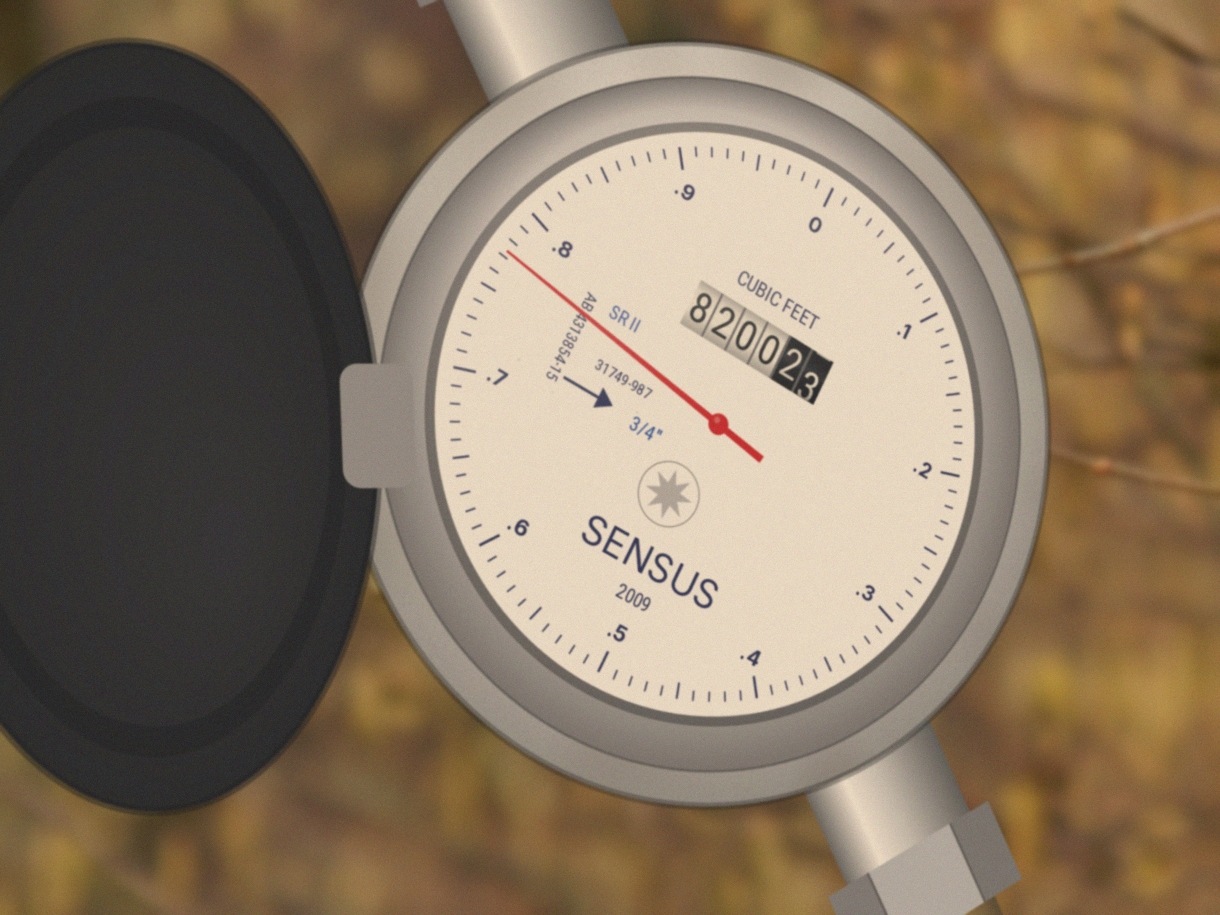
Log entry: 820022.77 ft³
